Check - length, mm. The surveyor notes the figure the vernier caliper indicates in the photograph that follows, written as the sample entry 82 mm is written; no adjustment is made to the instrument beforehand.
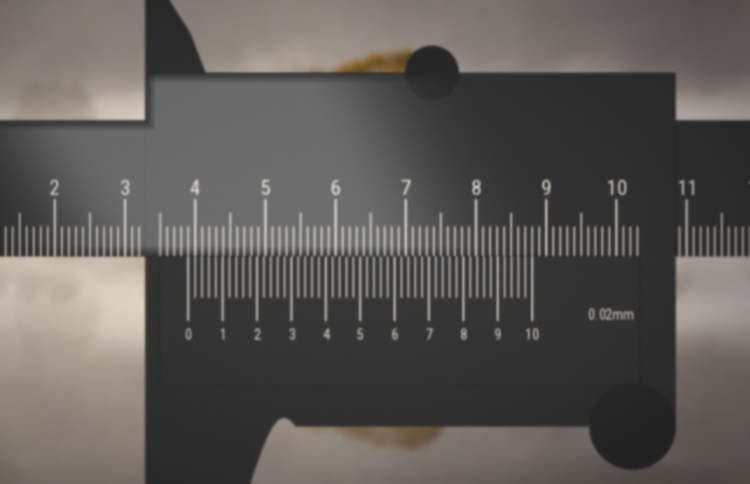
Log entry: 39.0 mm
